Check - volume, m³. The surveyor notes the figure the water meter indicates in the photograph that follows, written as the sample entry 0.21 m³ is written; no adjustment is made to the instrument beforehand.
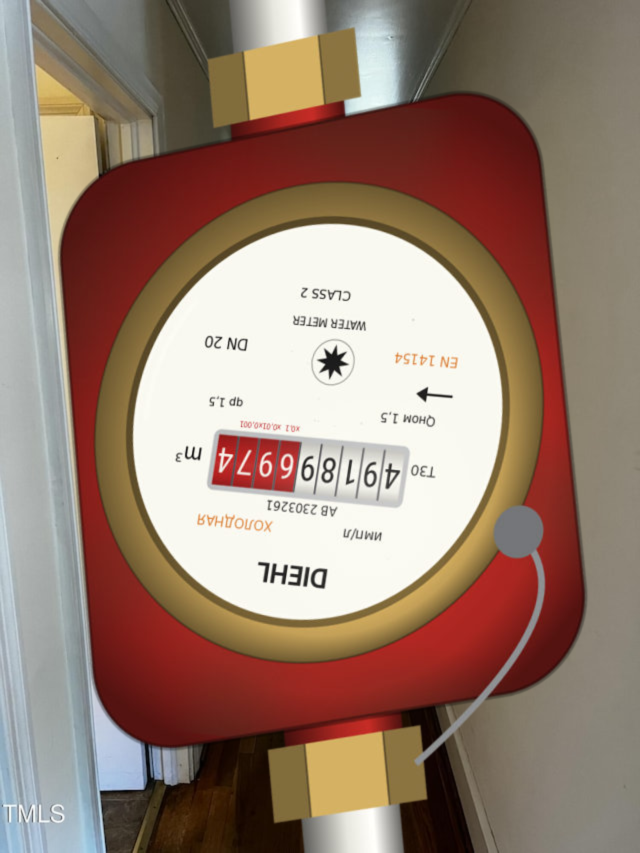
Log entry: 49189.6974 m³
